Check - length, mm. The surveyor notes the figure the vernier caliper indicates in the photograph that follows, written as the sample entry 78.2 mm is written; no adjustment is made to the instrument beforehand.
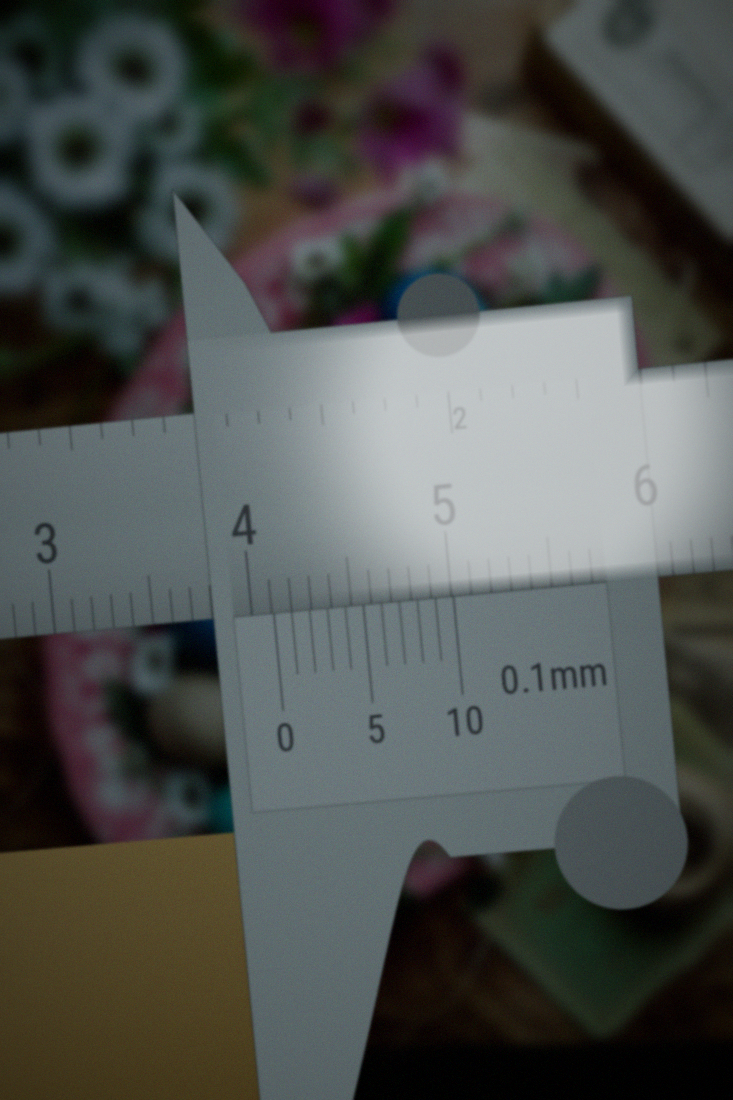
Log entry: 41.1 mm
